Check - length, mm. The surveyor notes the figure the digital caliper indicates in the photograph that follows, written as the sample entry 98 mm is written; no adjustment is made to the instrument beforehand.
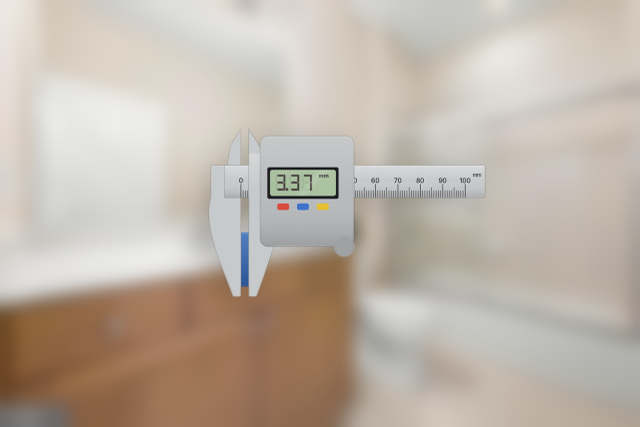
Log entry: 3.37 mm
